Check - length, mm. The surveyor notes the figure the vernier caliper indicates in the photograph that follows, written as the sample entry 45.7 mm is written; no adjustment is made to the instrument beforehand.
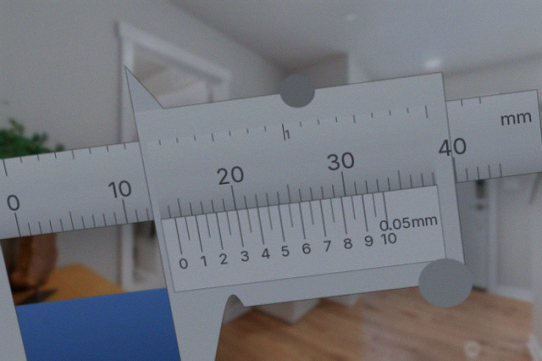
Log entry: 14.4 mm
